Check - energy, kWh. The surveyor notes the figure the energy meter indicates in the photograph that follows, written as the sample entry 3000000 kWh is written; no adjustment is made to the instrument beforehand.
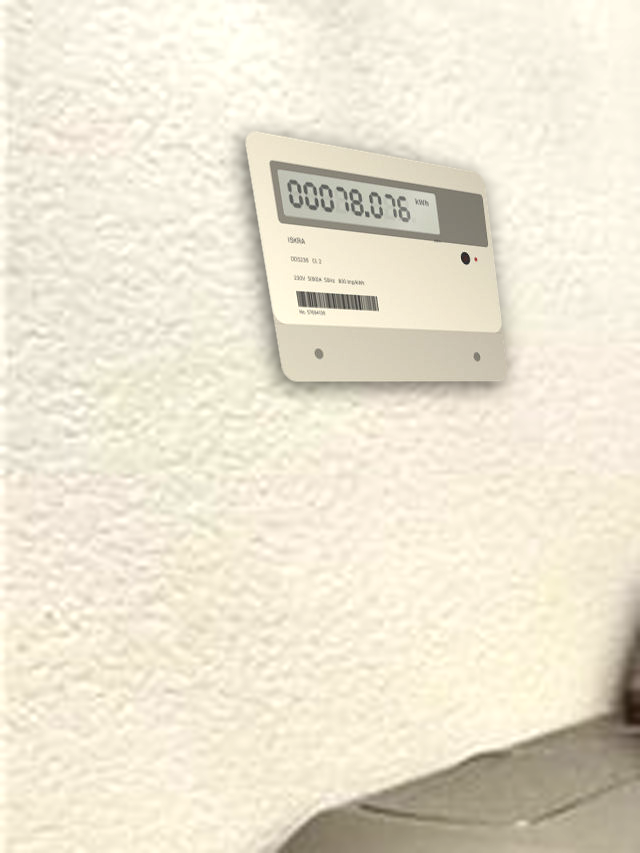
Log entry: 78.076 kWh
